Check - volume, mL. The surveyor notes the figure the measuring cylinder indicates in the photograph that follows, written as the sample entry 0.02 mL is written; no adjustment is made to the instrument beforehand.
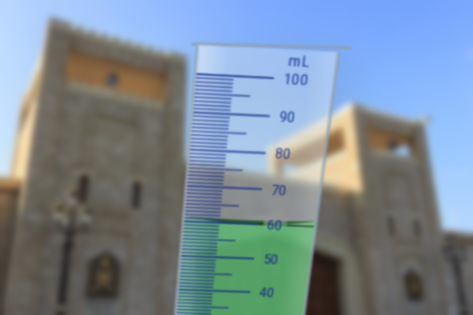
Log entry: 60 mL
